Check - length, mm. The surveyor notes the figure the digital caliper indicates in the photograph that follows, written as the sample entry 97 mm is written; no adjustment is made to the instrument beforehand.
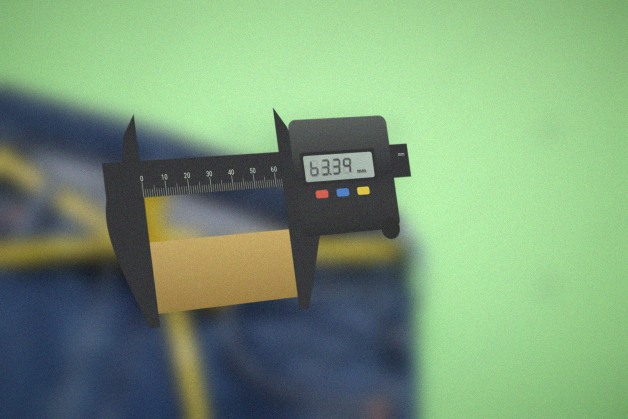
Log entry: 63.39 mm
